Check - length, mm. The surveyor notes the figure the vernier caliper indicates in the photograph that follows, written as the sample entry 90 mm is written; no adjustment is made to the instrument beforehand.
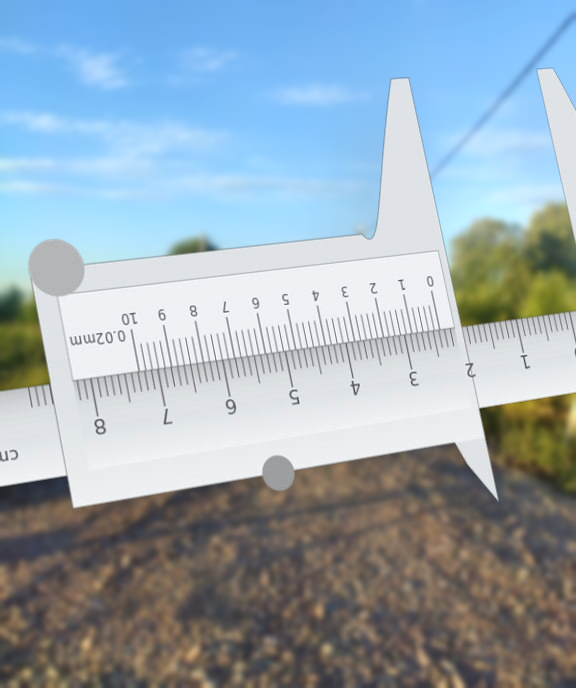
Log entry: 23.8 mm
